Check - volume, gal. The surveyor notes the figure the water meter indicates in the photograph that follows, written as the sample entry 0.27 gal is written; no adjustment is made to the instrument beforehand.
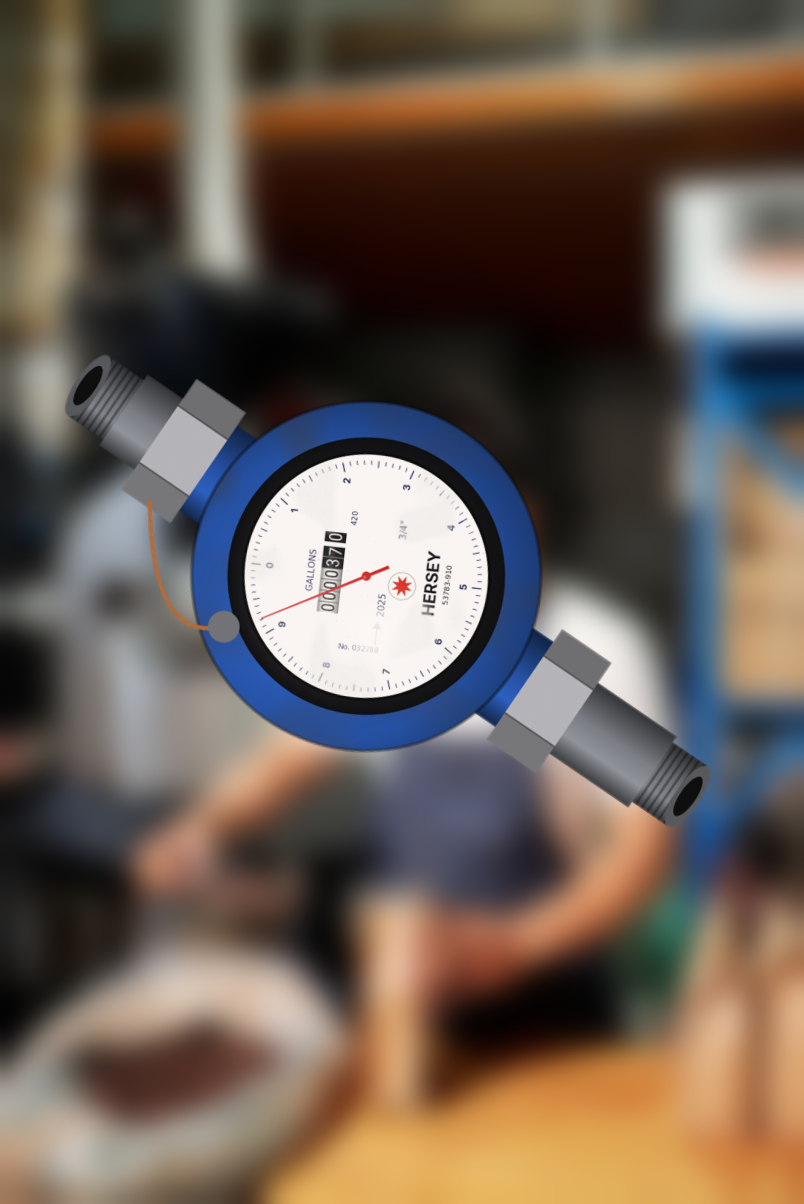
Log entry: 369.2 gal
